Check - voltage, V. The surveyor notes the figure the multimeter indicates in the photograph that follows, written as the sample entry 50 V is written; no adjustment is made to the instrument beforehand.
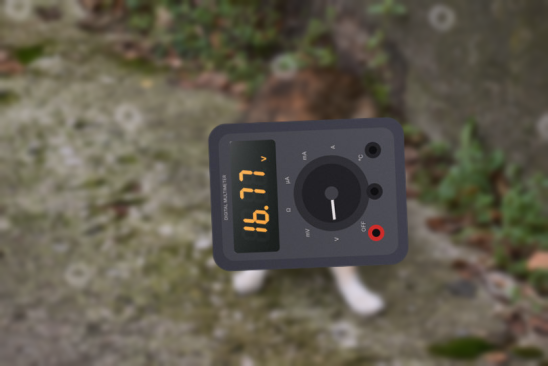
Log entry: 16.77 V
